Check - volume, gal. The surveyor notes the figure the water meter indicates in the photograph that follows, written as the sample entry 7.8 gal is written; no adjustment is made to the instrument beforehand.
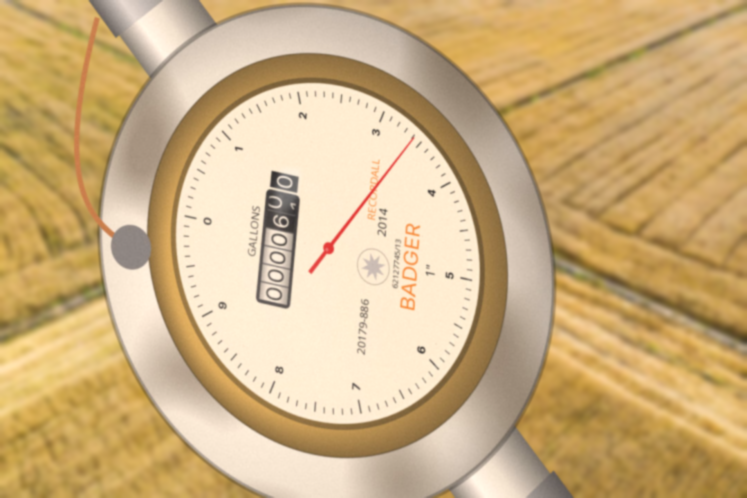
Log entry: 603.4 gal
